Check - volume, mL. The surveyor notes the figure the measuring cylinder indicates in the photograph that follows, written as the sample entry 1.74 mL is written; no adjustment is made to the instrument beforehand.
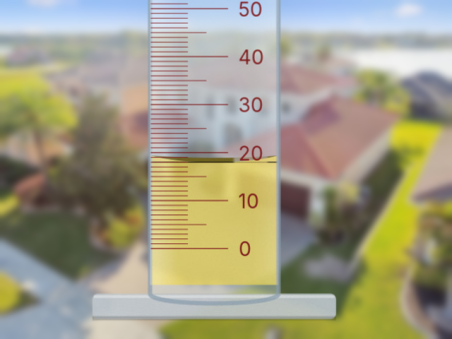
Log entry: 18 mL
